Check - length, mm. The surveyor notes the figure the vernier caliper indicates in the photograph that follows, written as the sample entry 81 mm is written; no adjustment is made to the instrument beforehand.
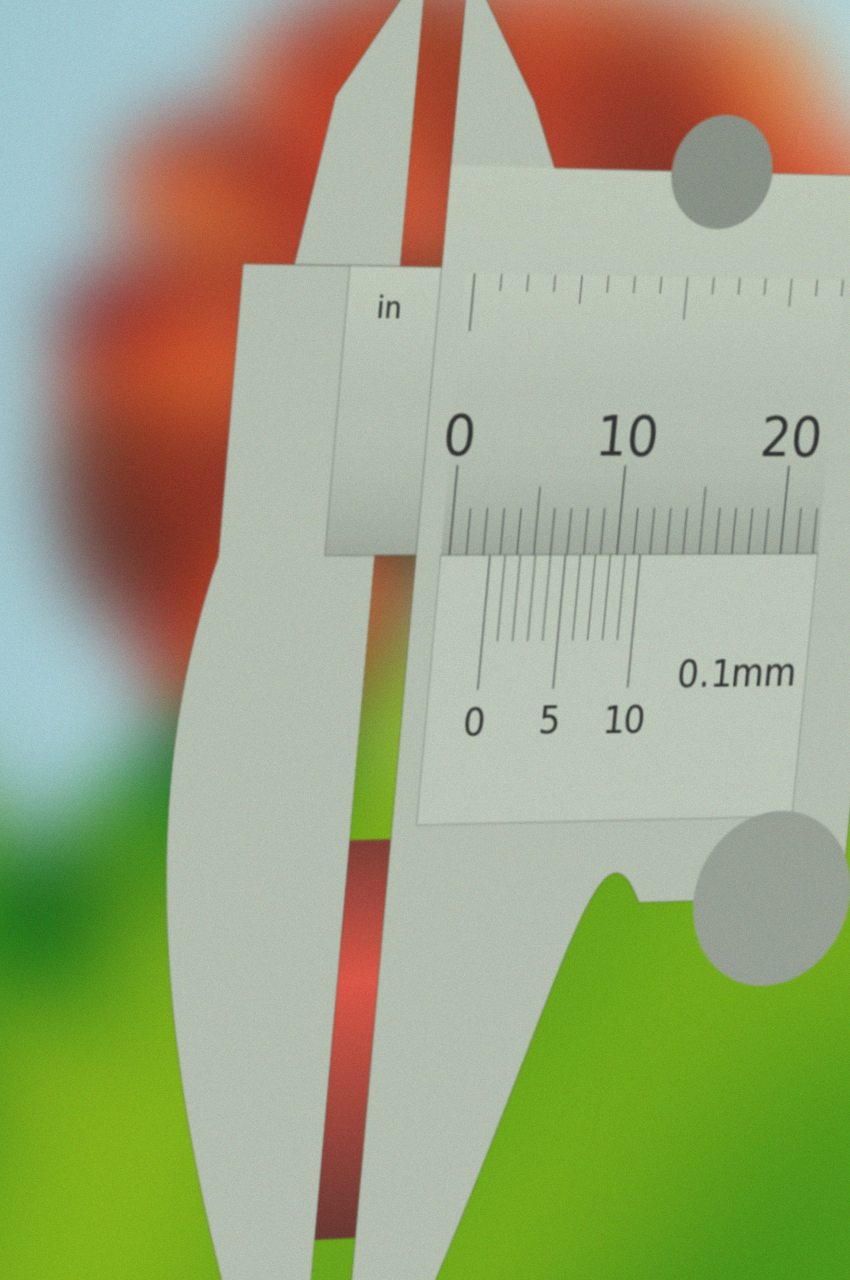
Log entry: 2.4 mm
